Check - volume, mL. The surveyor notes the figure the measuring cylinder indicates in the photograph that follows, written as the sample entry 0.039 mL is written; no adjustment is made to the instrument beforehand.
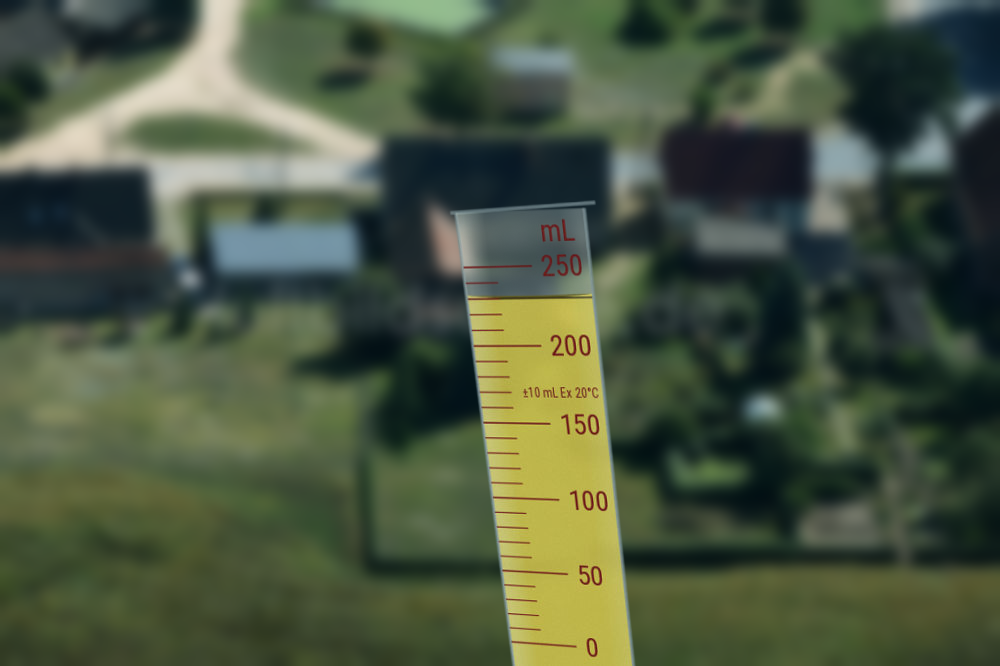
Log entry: 230 mL
